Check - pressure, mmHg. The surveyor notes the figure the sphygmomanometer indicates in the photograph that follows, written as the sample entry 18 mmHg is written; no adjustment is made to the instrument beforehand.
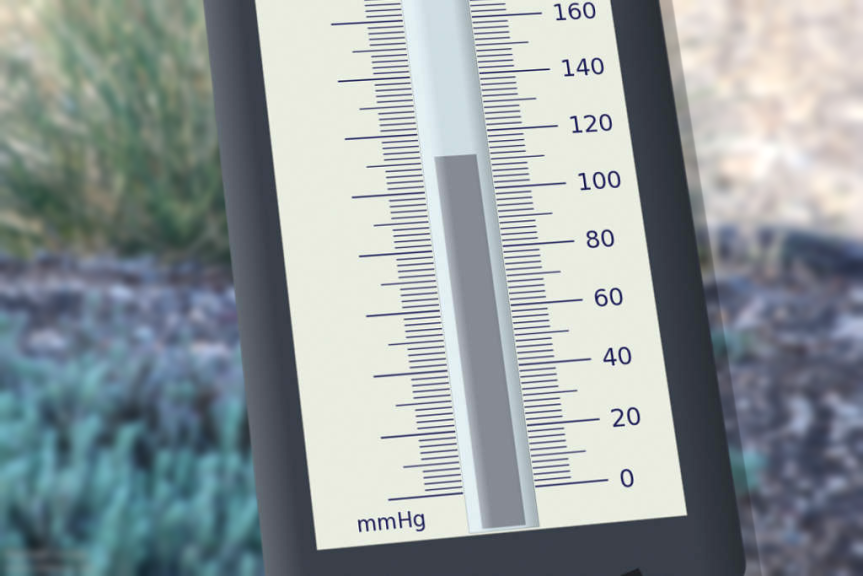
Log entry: 112 mmHg
